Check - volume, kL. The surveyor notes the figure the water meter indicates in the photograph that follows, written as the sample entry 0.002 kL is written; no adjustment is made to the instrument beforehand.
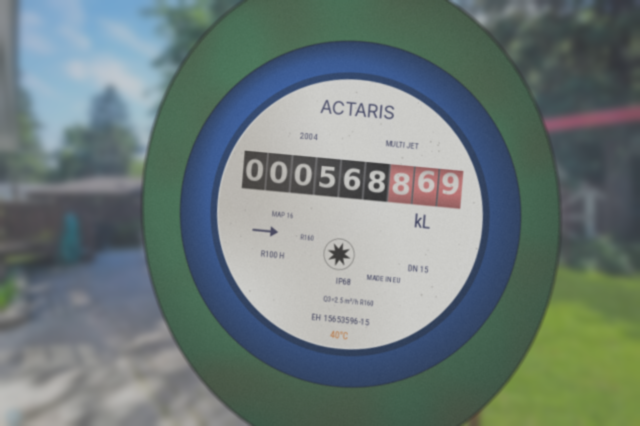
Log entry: 568.869 kL
